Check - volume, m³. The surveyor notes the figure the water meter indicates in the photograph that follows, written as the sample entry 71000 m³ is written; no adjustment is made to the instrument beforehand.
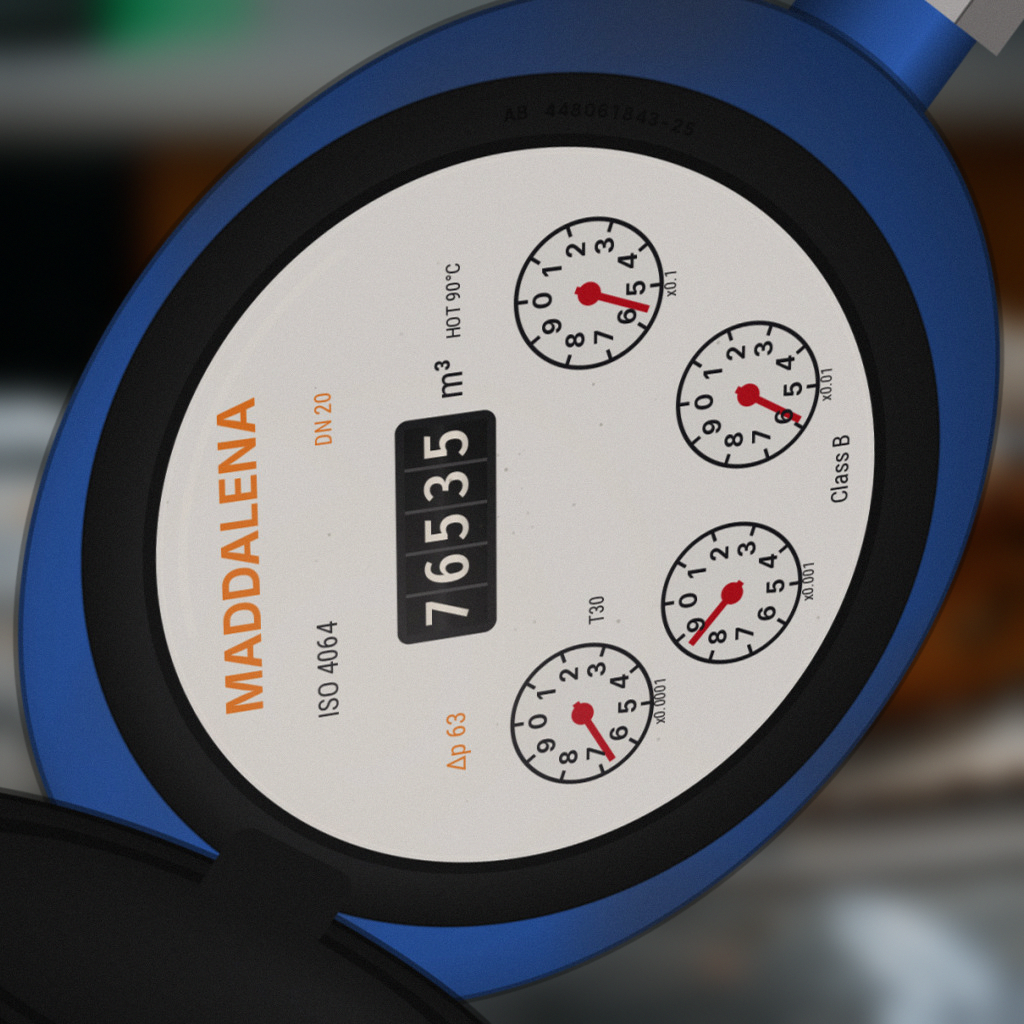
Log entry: 76535.5586 m³
